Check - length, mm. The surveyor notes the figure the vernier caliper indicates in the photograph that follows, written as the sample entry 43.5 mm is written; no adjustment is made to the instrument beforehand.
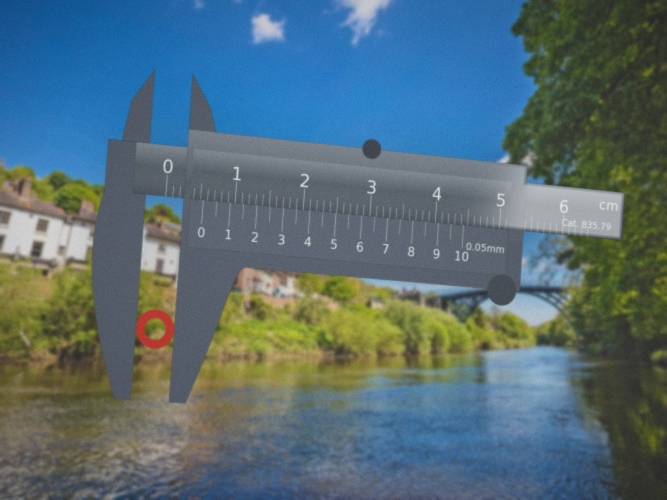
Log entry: 5.4 mm
